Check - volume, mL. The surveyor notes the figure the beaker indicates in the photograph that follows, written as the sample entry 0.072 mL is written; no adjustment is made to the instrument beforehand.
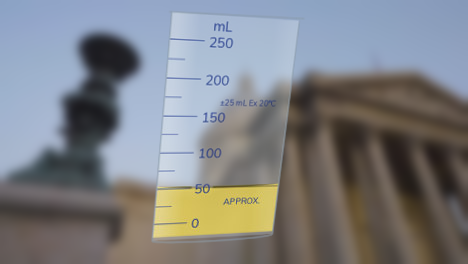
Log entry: 50 mL
